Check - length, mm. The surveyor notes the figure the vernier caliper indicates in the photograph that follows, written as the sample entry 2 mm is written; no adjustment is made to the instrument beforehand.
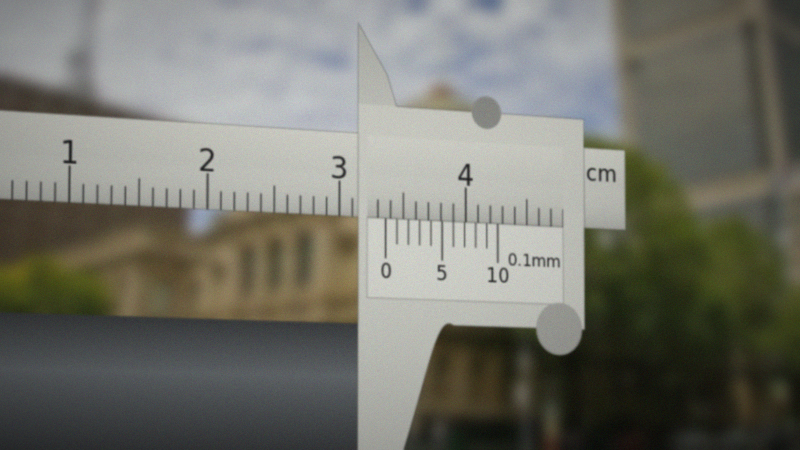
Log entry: 33.6 mm
